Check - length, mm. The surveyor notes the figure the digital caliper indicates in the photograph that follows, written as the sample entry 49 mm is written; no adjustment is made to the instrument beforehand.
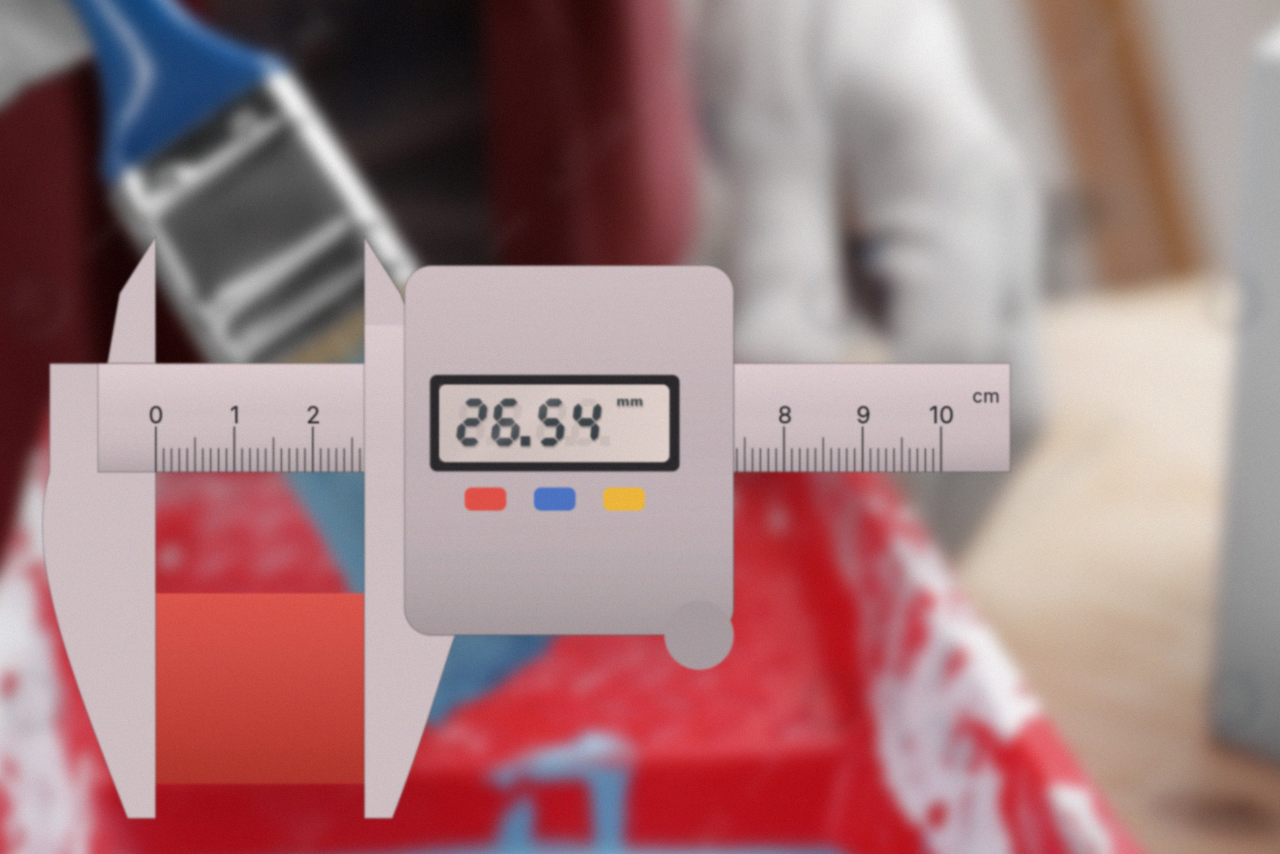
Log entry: 26.54 mm
